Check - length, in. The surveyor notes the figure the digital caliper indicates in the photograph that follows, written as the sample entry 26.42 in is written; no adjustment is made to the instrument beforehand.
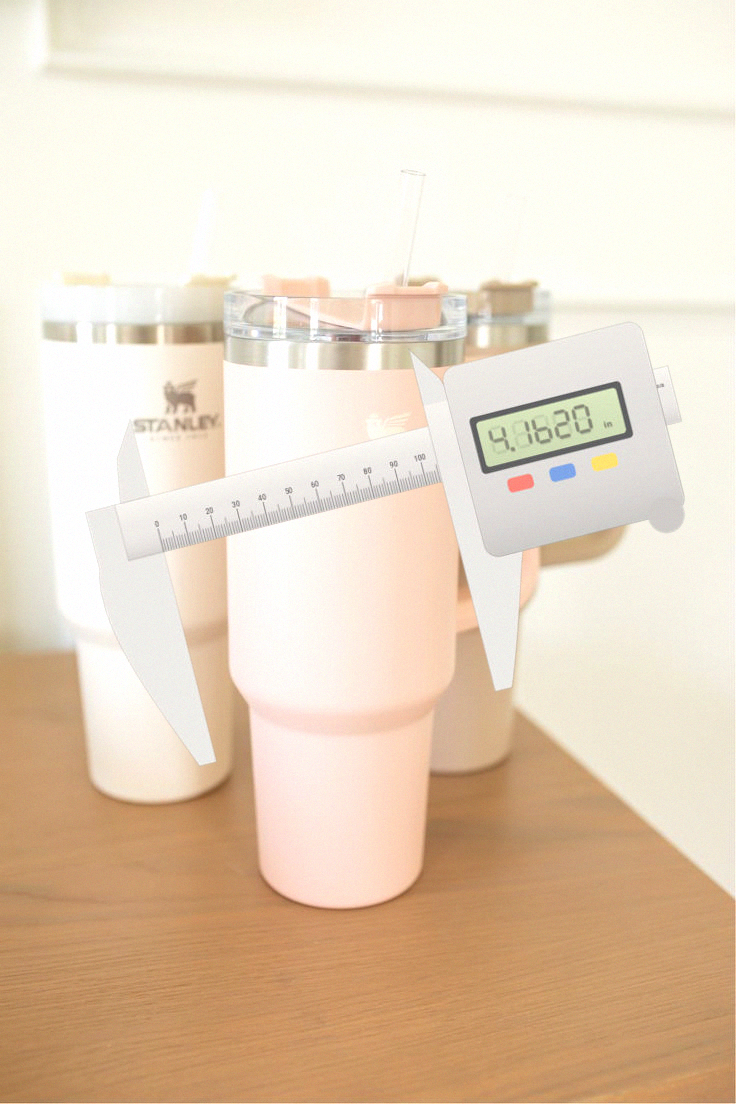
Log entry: 4.1620 in
